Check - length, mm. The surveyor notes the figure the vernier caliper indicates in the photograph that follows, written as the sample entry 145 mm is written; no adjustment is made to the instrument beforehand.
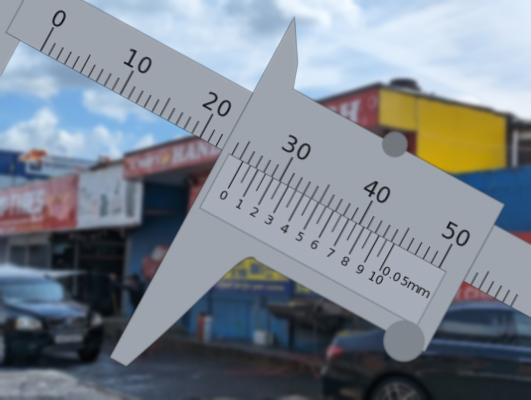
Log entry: 25.4 mm
